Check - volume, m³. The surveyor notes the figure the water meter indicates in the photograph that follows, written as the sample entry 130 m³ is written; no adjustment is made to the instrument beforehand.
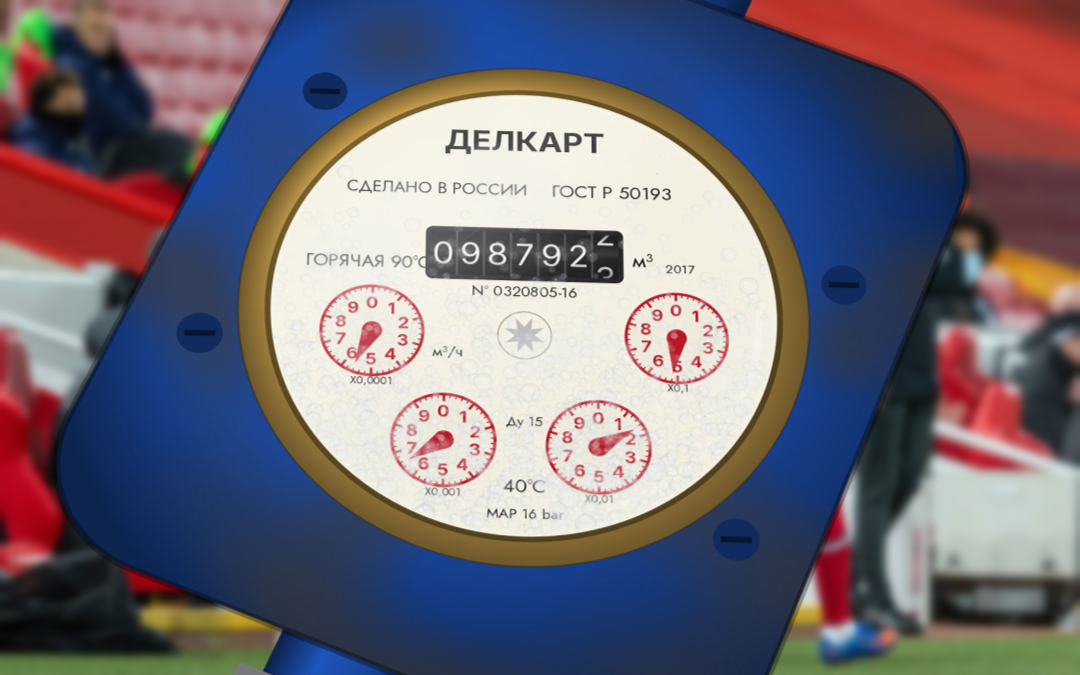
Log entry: 987922.5165 m³
